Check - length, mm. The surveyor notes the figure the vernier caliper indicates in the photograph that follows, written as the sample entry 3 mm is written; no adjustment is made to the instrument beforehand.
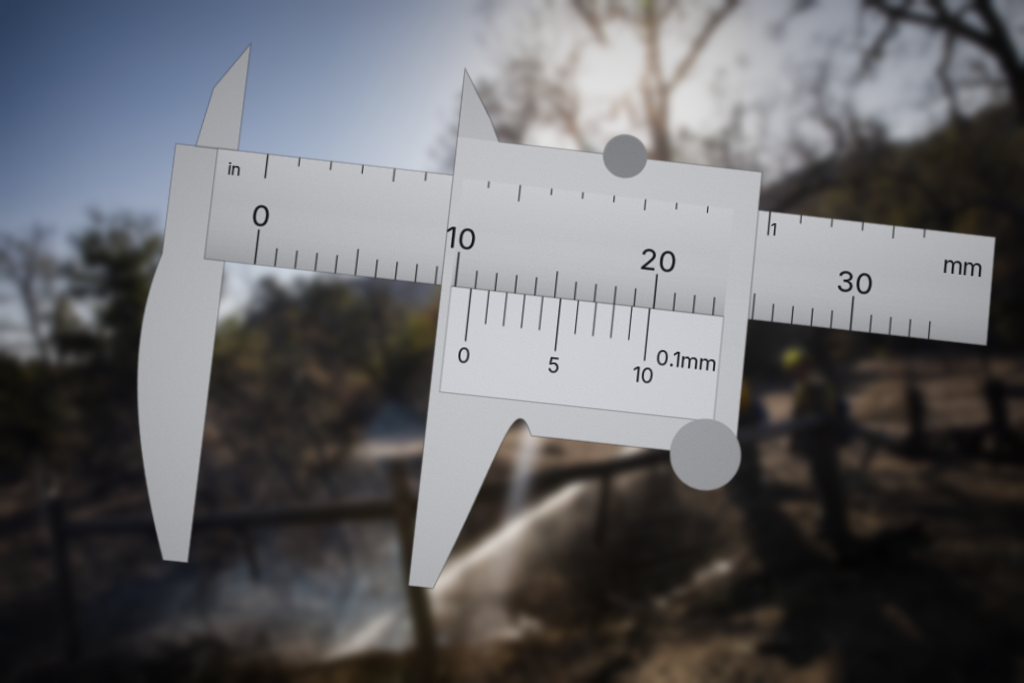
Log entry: 10.8 mm
